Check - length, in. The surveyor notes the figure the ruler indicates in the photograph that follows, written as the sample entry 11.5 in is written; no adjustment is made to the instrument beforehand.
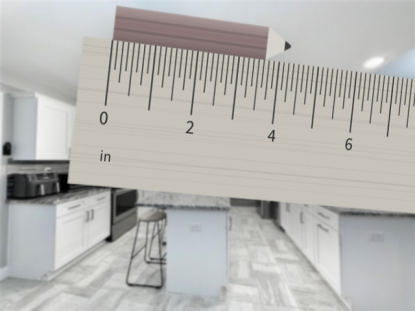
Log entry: 4.25 in
